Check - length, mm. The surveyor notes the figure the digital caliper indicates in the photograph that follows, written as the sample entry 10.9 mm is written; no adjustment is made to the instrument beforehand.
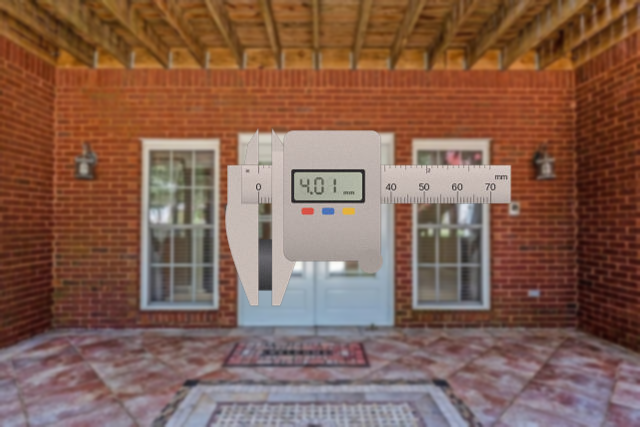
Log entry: 4.01 mm
